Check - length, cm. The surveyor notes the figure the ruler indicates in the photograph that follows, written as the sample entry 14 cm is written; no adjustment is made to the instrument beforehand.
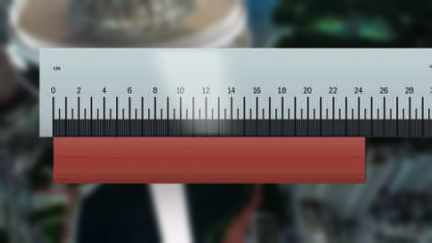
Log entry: 24.5 cm
